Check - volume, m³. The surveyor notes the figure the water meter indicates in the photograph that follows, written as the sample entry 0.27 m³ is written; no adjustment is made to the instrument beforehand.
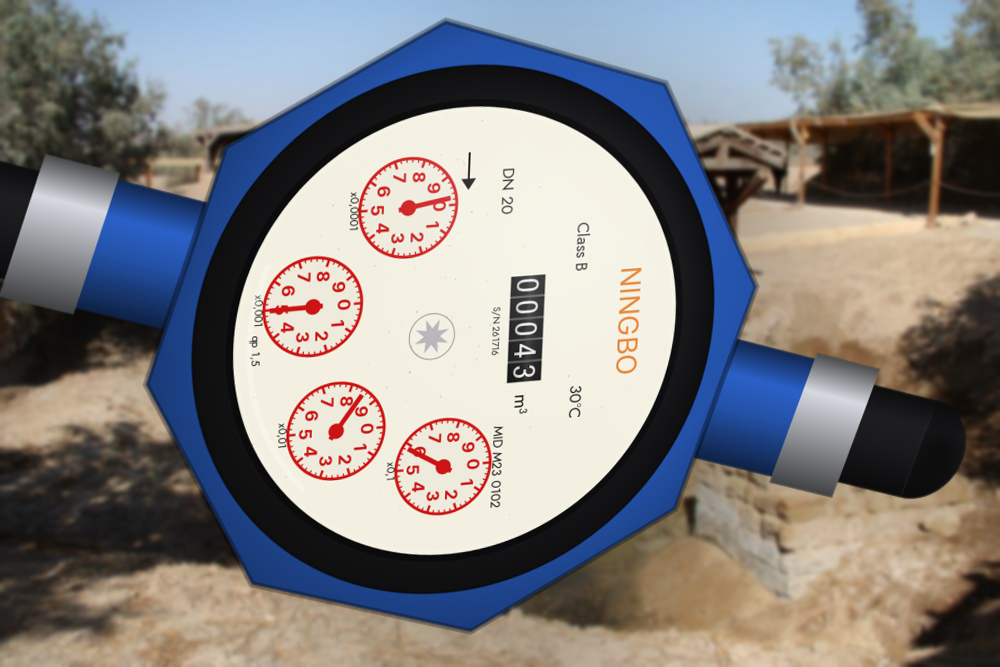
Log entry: 43.5849 m³
